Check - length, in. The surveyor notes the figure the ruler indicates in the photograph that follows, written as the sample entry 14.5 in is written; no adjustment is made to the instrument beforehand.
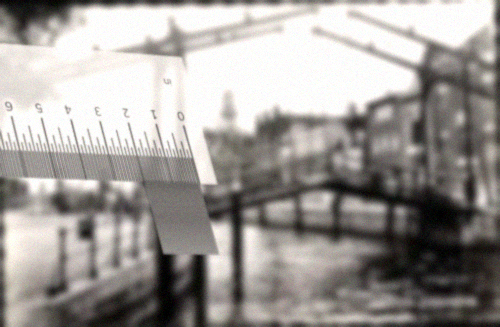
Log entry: 2 in
